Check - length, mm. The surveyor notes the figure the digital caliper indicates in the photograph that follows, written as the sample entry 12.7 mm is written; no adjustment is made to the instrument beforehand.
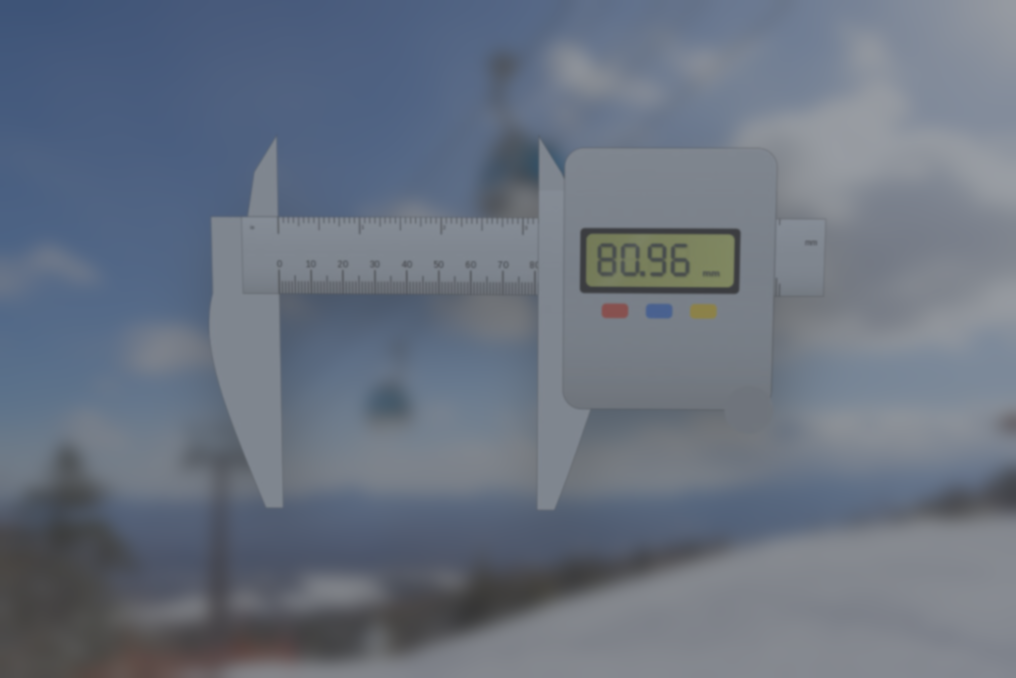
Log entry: 80.96 mm
